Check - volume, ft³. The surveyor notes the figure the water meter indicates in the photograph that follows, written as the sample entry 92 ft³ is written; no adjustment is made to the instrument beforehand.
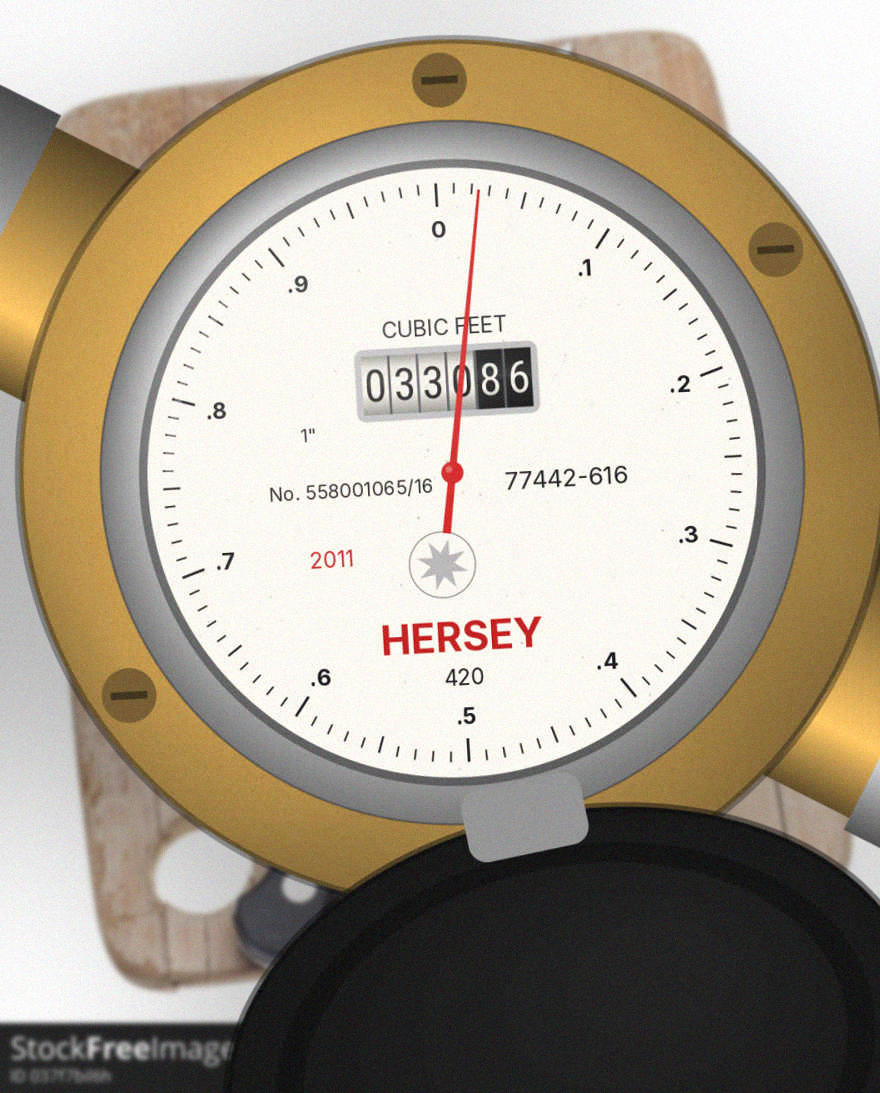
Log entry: 33086.02 ft³
